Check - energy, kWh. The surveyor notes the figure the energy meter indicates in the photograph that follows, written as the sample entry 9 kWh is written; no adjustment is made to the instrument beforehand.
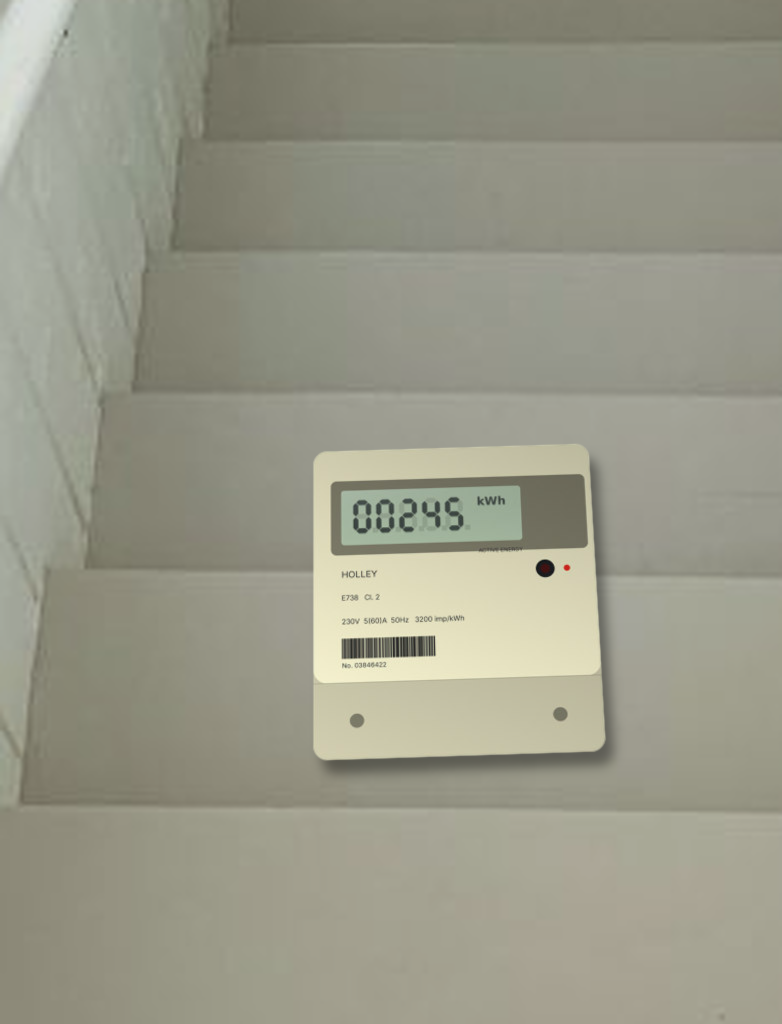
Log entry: 245 kWh
